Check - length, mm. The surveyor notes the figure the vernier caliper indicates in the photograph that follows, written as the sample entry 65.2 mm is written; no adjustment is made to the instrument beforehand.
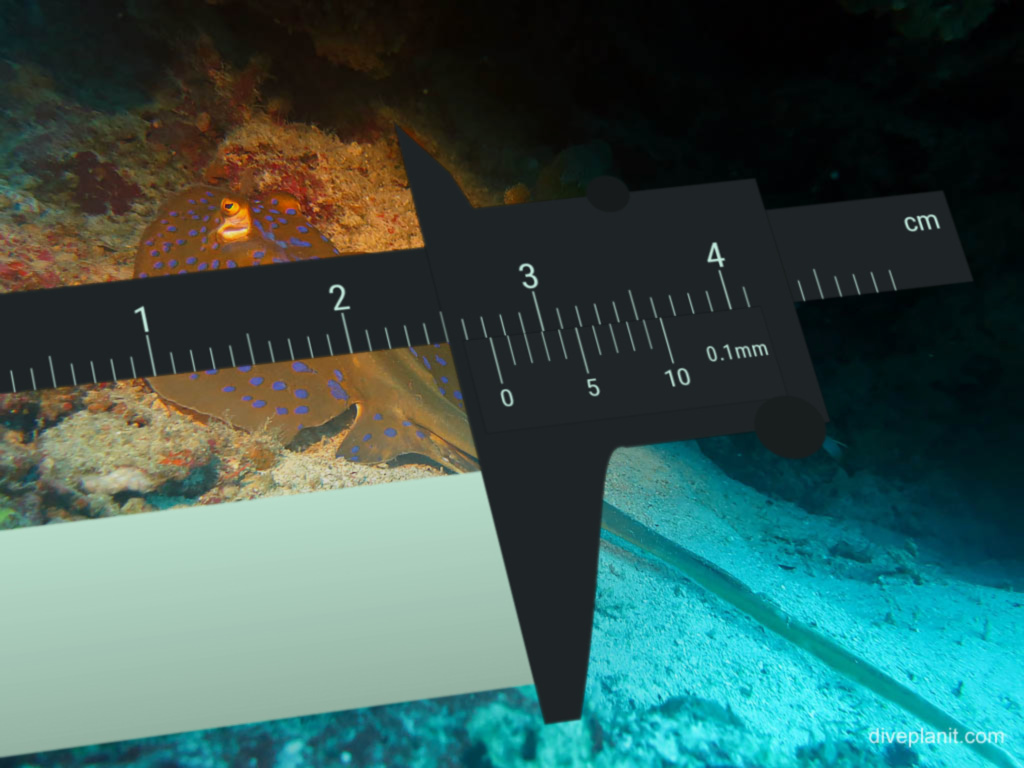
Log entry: 27.2 mm
